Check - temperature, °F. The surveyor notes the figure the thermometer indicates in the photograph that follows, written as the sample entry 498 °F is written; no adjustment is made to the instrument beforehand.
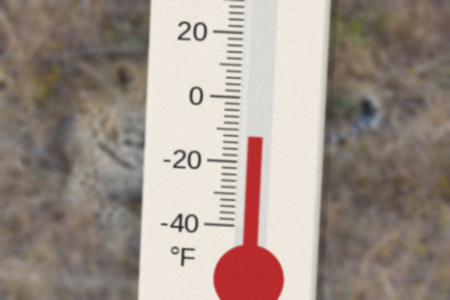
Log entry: -12 °F
